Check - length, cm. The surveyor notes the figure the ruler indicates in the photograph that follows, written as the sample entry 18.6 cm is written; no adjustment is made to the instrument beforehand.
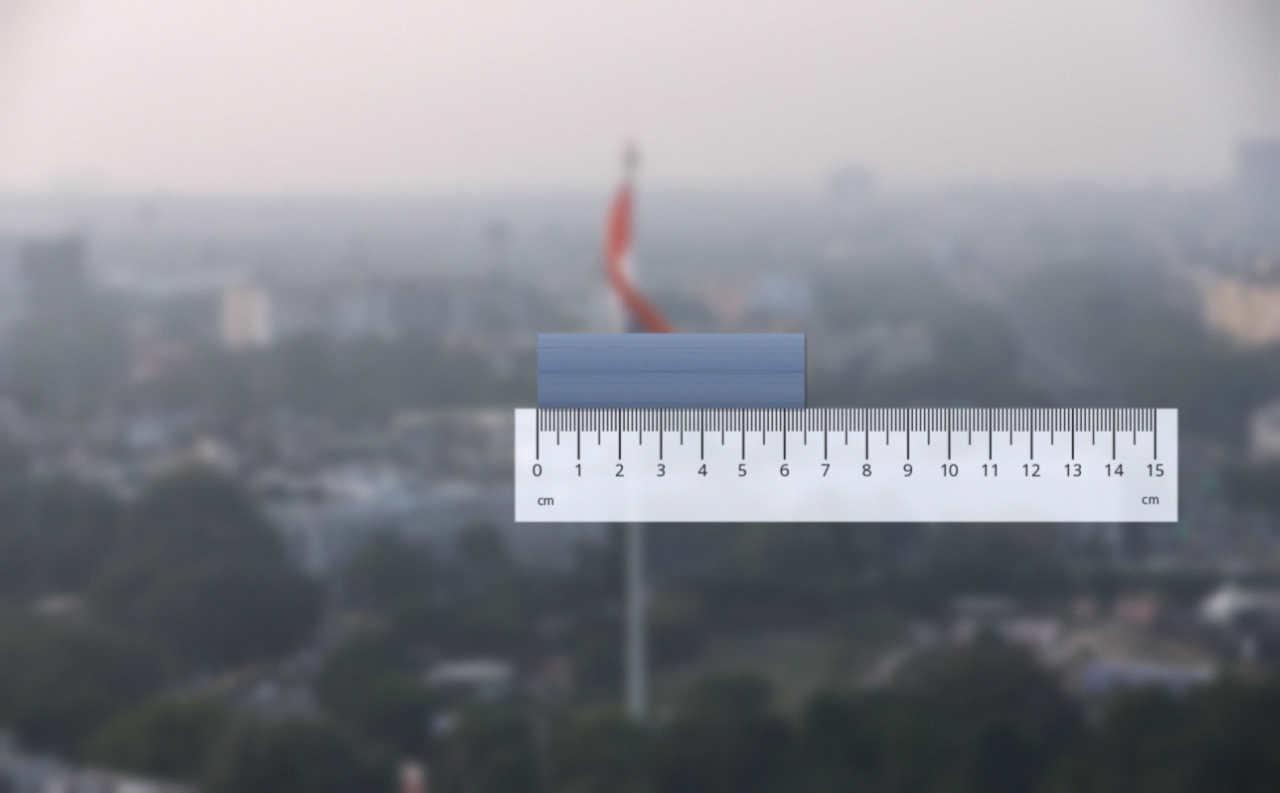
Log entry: 6.5 cm
